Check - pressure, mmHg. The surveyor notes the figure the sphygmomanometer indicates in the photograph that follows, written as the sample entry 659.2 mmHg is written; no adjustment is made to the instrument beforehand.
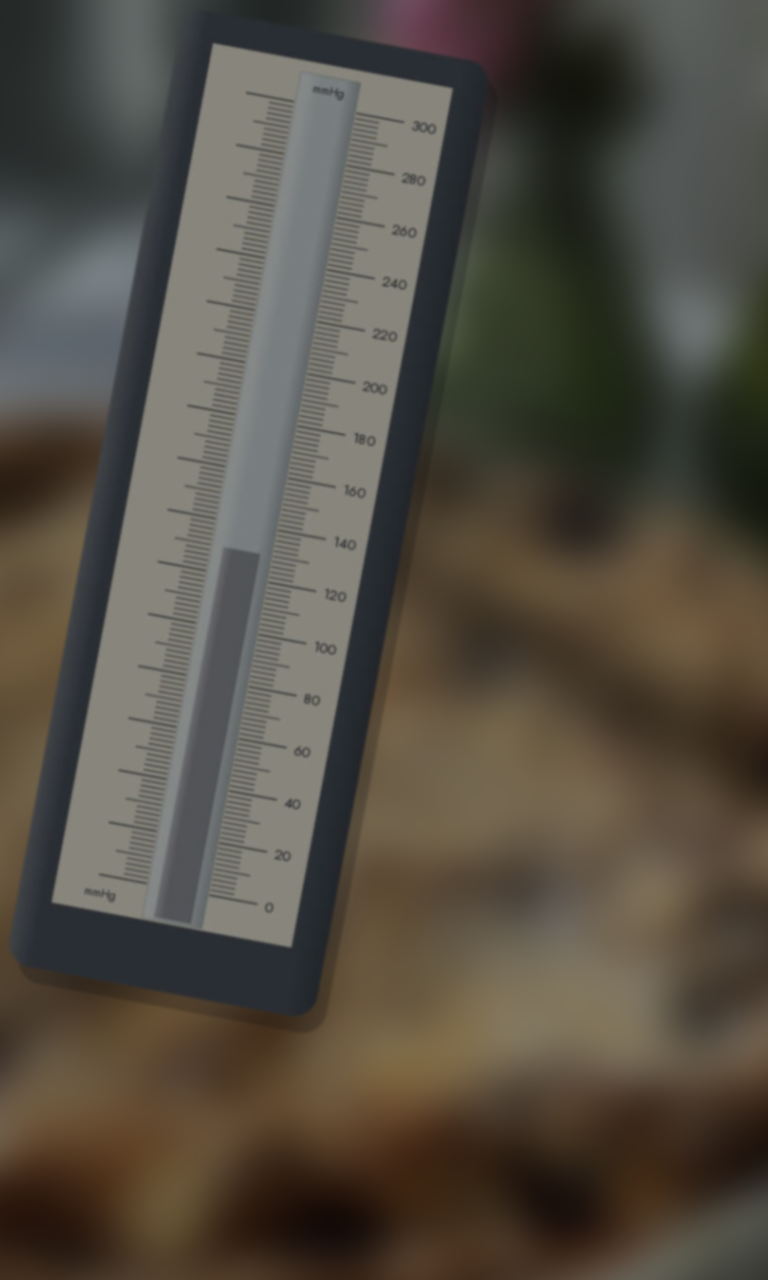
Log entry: 130 mmHg
